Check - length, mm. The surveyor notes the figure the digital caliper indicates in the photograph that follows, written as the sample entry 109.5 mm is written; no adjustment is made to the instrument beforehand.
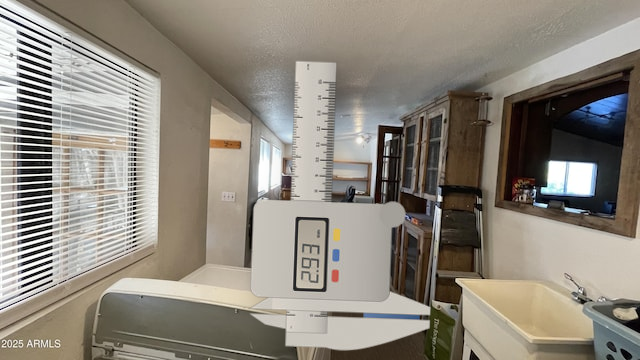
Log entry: 2.93 mm
